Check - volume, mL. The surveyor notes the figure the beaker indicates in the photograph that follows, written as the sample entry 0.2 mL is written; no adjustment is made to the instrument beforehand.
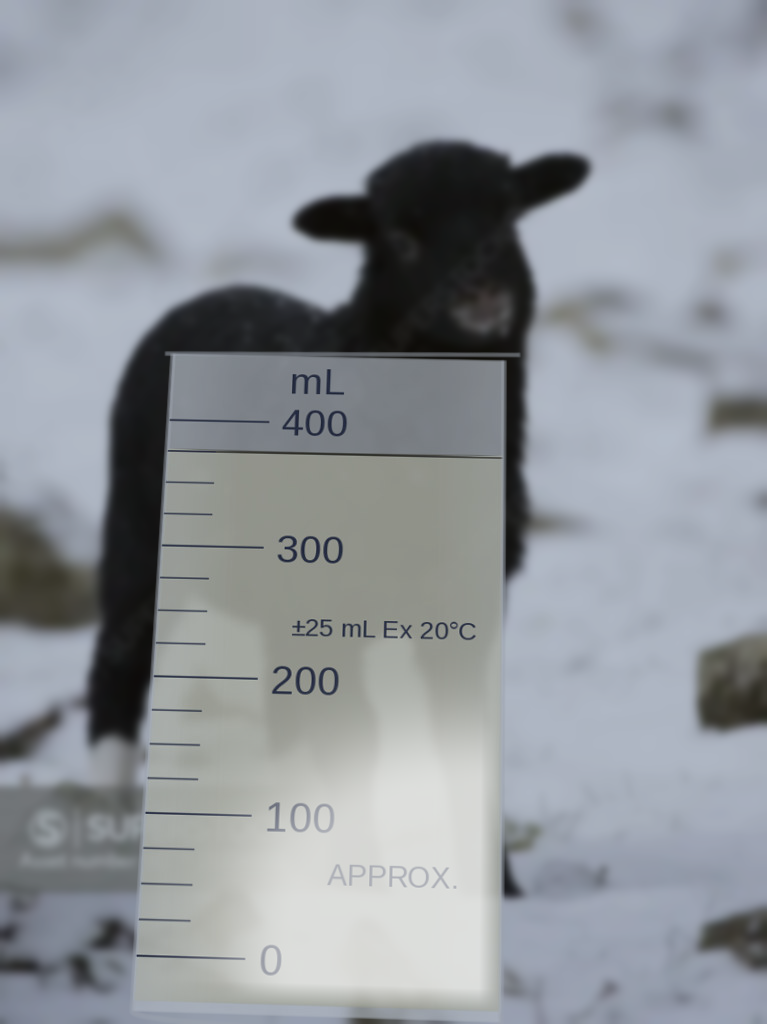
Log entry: 375 mL
